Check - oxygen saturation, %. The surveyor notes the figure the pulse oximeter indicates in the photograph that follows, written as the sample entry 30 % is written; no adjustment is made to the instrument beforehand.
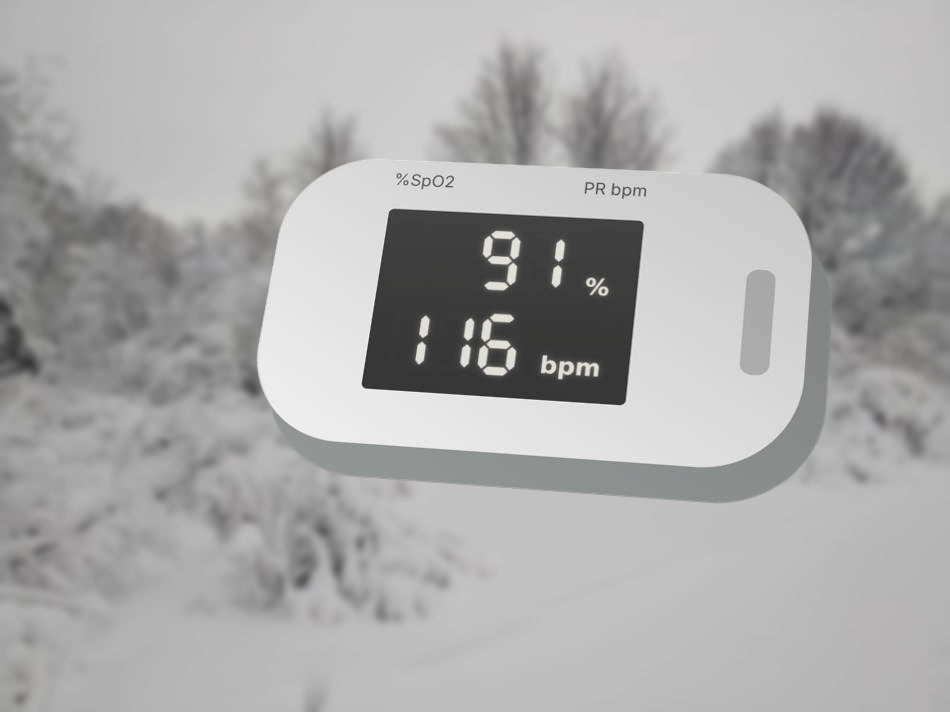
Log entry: 91 %
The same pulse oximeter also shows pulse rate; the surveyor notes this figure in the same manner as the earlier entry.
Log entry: 116 bpm
